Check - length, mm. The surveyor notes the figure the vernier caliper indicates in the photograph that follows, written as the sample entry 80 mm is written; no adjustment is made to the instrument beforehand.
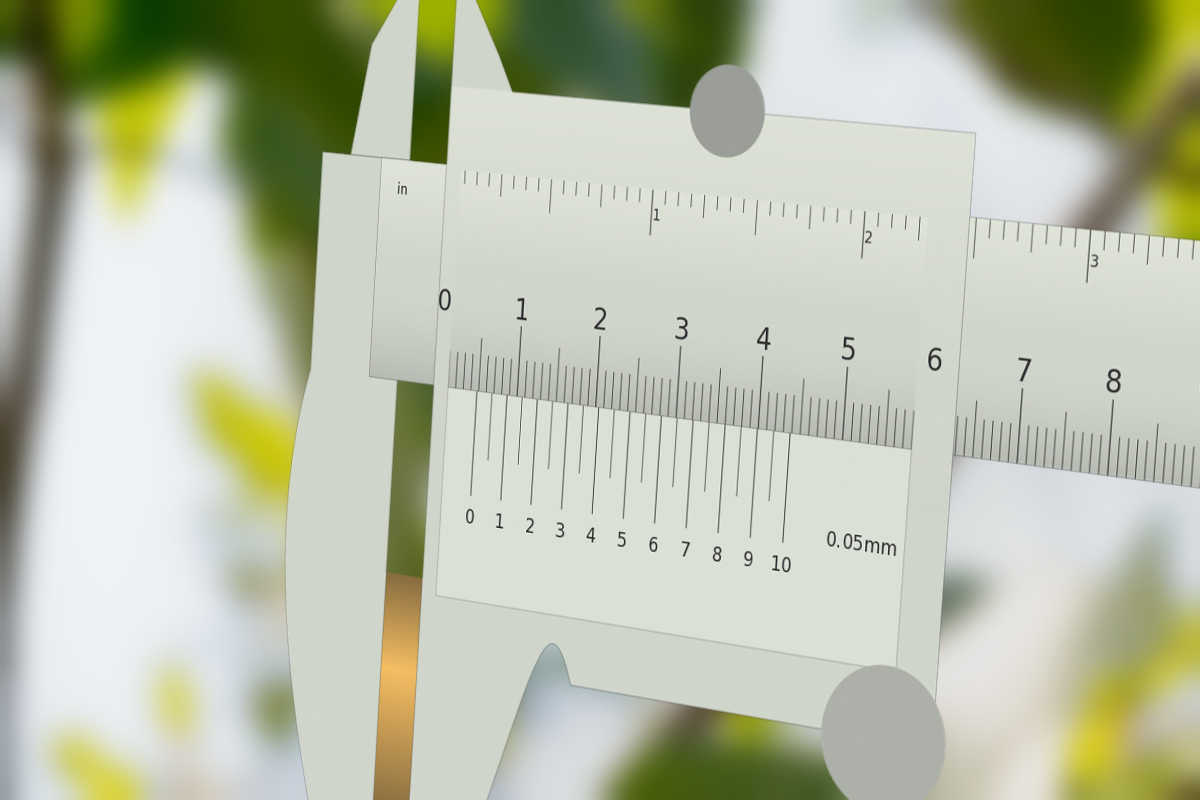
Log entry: 4.8 mm
